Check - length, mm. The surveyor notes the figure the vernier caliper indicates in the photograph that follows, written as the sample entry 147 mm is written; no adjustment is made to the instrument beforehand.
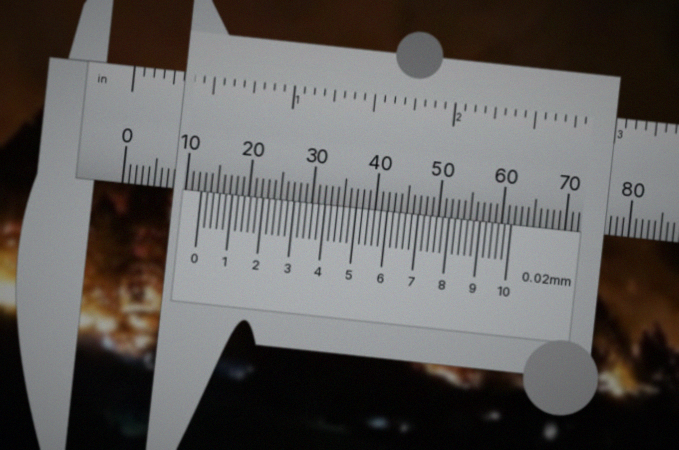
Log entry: 12.5 mm
